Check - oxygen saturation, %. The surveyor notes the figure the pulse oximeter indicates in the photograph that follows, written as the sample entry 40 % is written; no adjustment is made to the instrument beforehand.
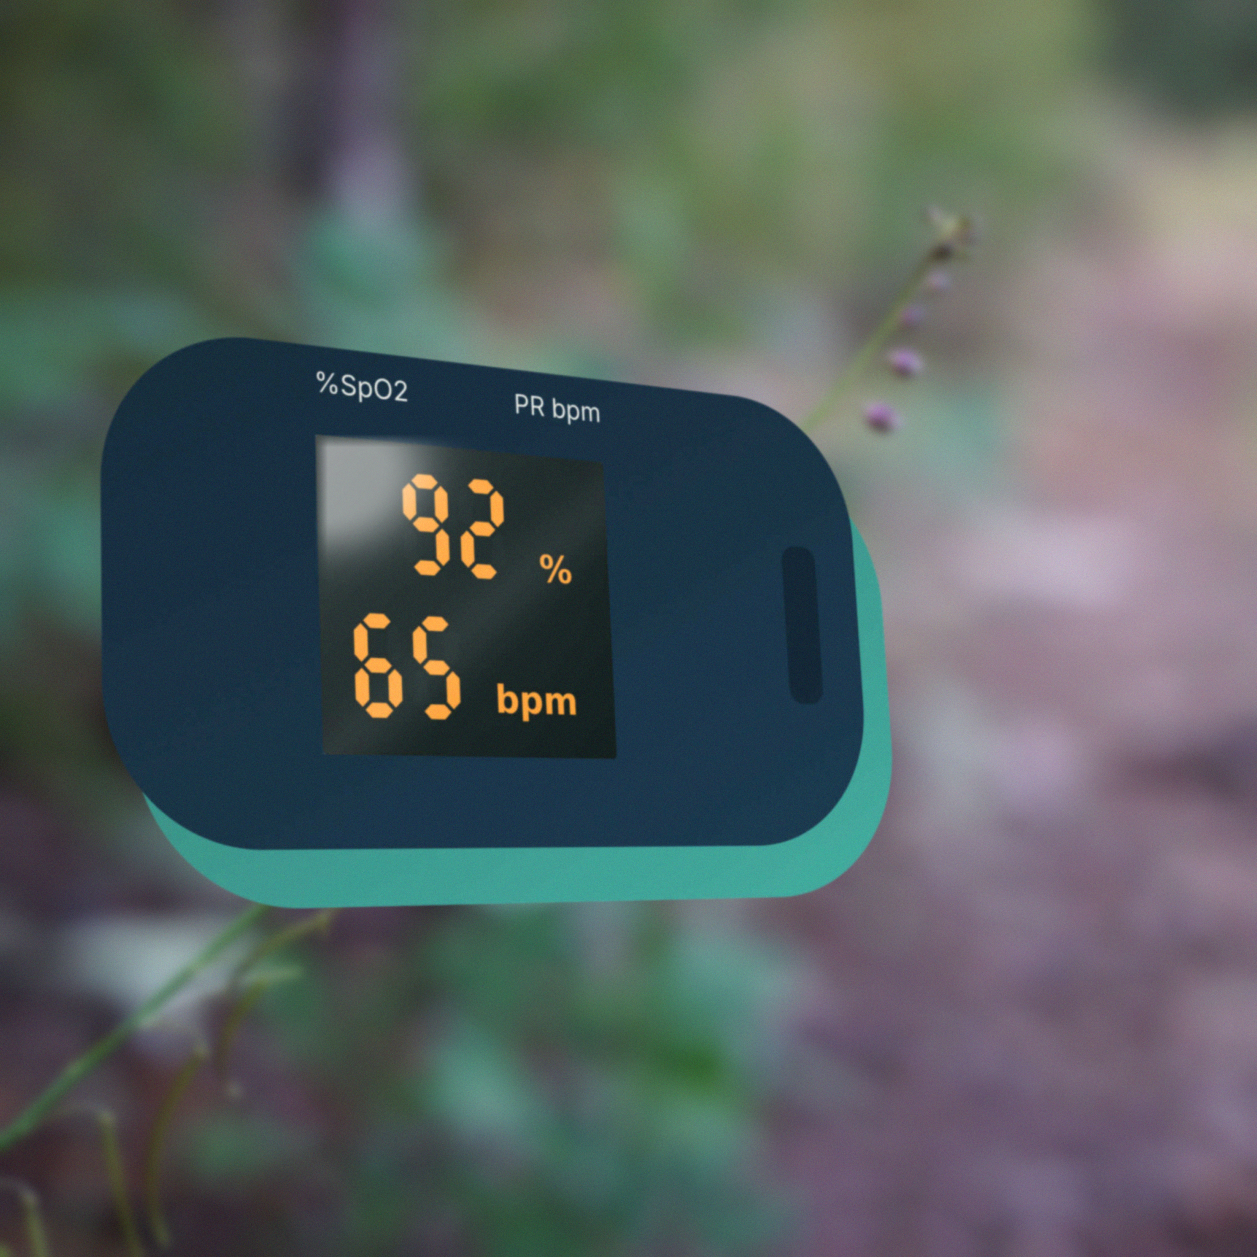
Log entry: 92 %
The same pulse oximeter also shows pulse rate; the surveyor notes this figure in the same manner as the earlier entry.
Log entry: 65 bpm
